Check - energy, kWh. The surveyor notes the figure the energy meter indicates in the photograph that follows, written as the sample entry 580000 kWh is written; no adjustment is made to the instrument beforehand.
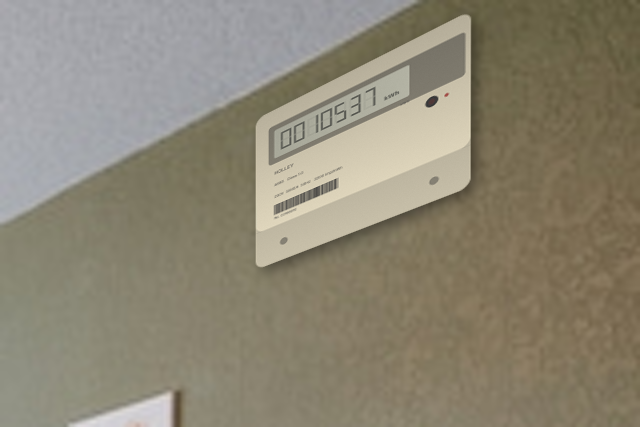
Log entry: 10537 kWh
